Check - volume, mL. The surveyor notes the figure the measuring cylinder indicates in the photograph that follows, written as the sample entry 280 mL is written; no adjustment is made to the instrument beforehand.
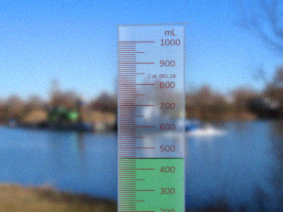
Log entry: 450 mL
